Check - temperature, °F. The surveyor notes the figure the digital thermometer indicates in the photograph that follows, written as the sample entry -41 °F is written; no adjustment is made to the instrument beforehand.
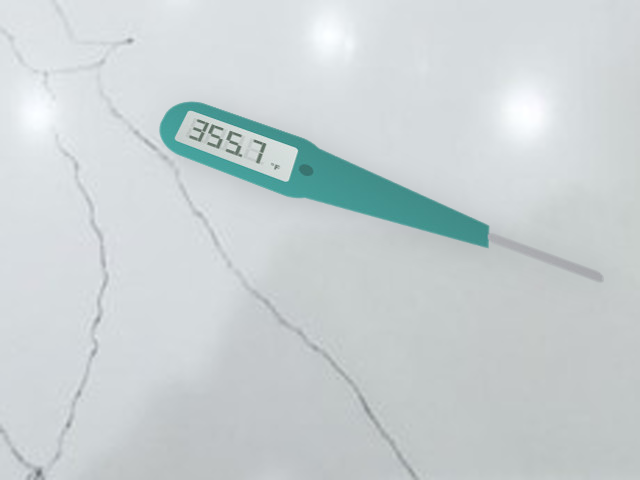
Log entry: 355.7 °F
